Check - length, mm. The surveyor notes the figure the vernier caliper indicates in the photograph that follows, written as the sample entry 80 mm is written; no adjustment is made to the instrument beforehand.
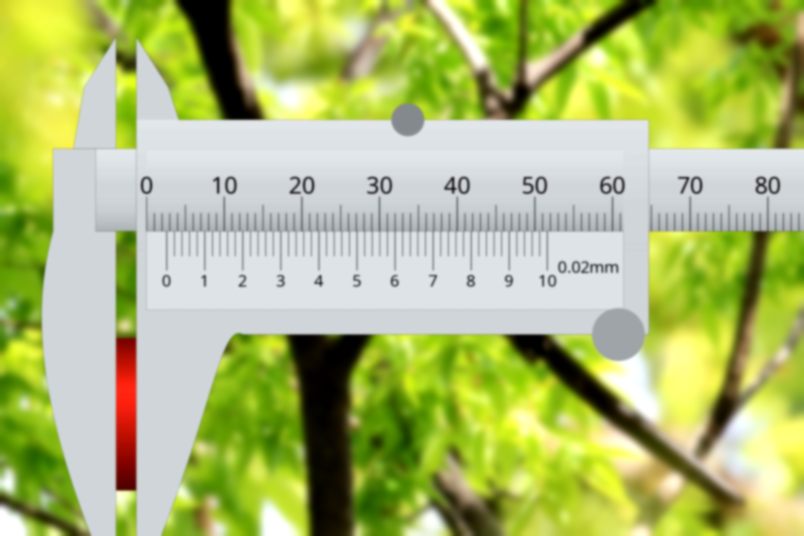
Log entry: 2.6 mm
